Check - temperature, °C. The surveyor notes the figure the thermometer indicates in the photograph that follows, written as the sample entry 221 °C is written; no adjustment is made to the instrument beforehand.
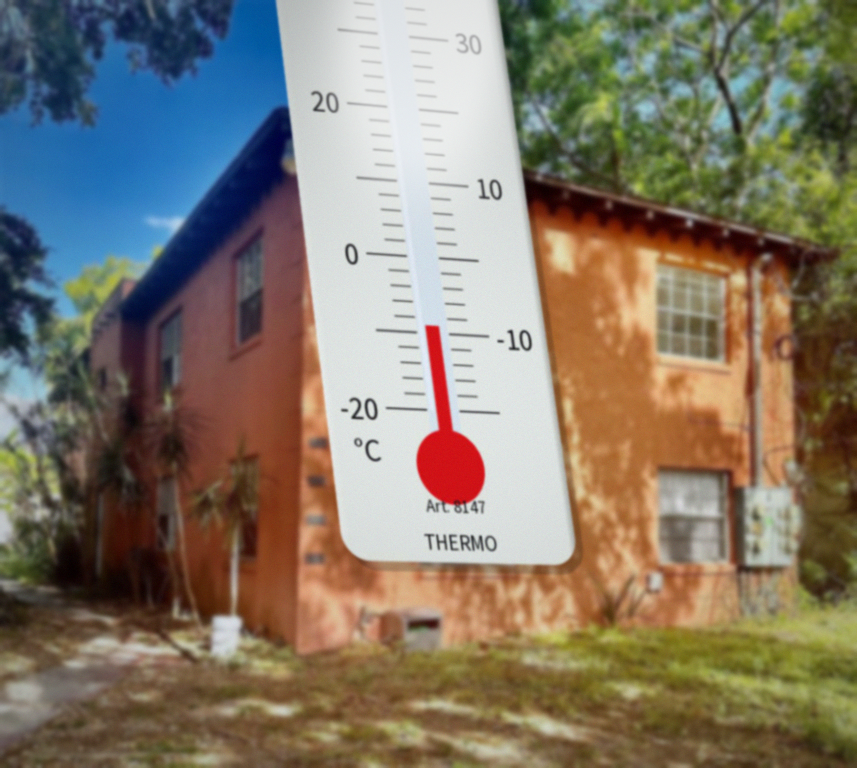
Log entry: -9 °C
